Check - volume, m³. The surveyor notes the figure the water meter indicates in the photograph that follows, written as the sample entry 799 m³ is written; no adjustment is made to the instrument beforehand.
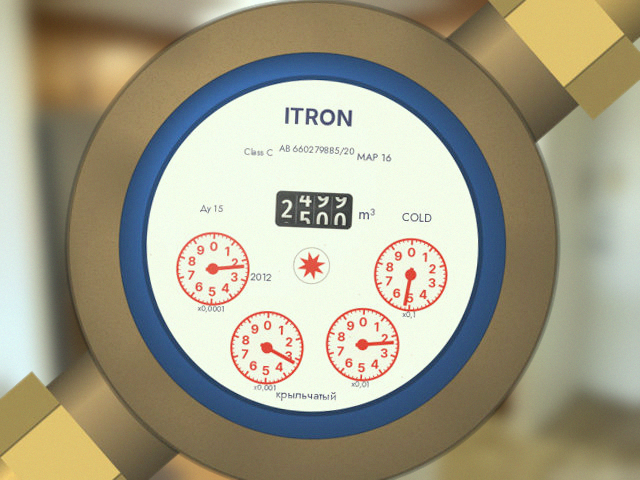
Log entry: 2499.5232 m³
